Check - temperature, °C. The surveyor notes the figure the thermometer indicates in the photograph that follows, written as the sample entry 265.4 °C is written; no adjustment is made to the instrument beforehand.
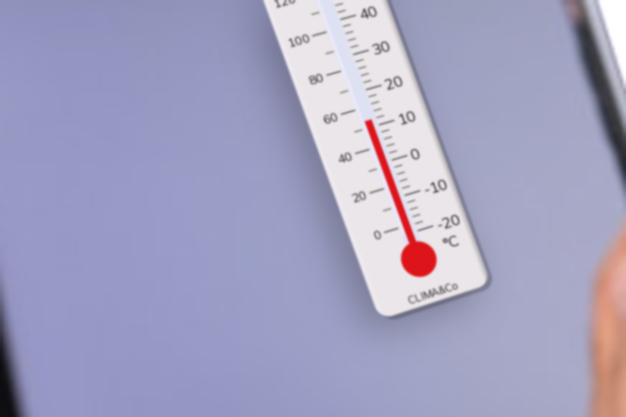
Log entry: 12 °C
